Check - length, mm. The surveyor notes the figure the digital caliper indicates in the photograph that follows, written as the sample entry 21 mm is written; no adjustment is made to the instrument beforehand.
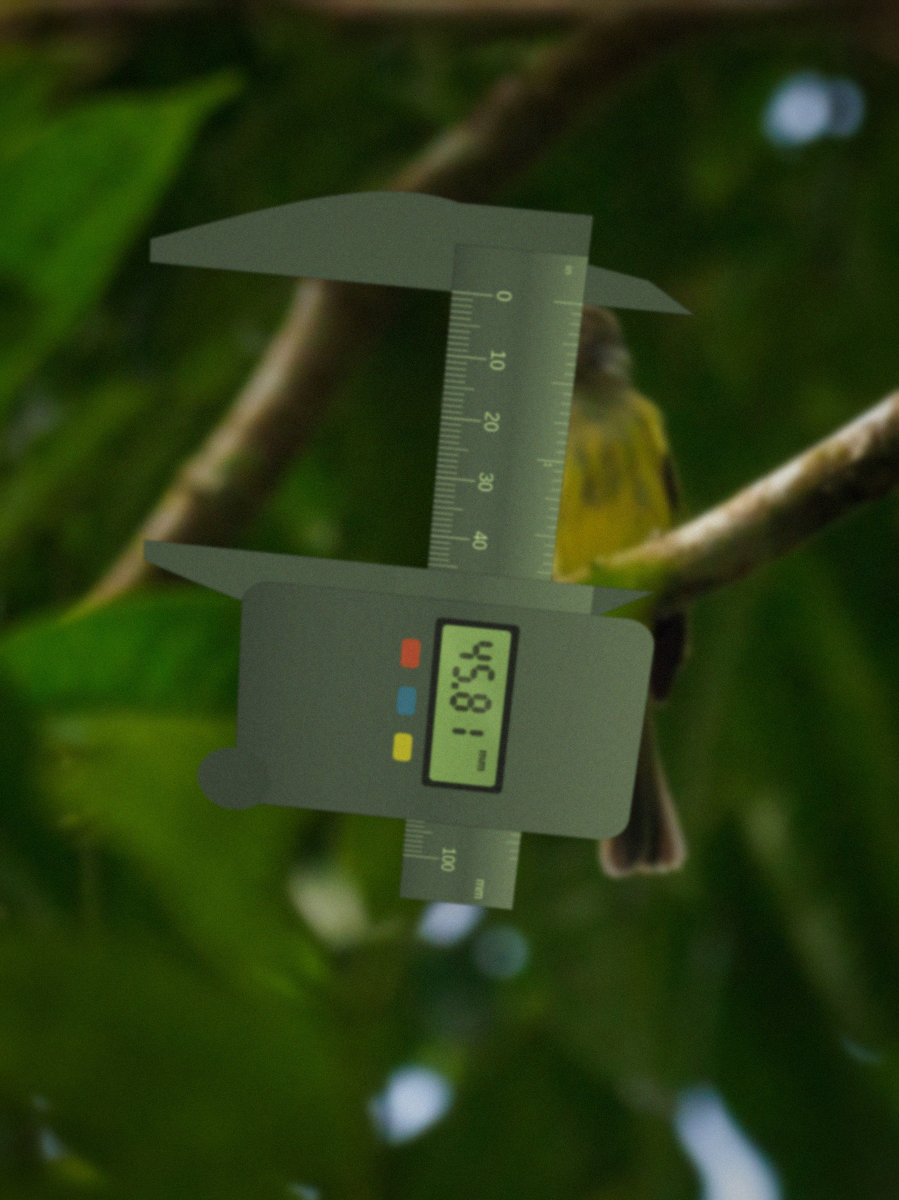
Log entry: 45.81 mm
